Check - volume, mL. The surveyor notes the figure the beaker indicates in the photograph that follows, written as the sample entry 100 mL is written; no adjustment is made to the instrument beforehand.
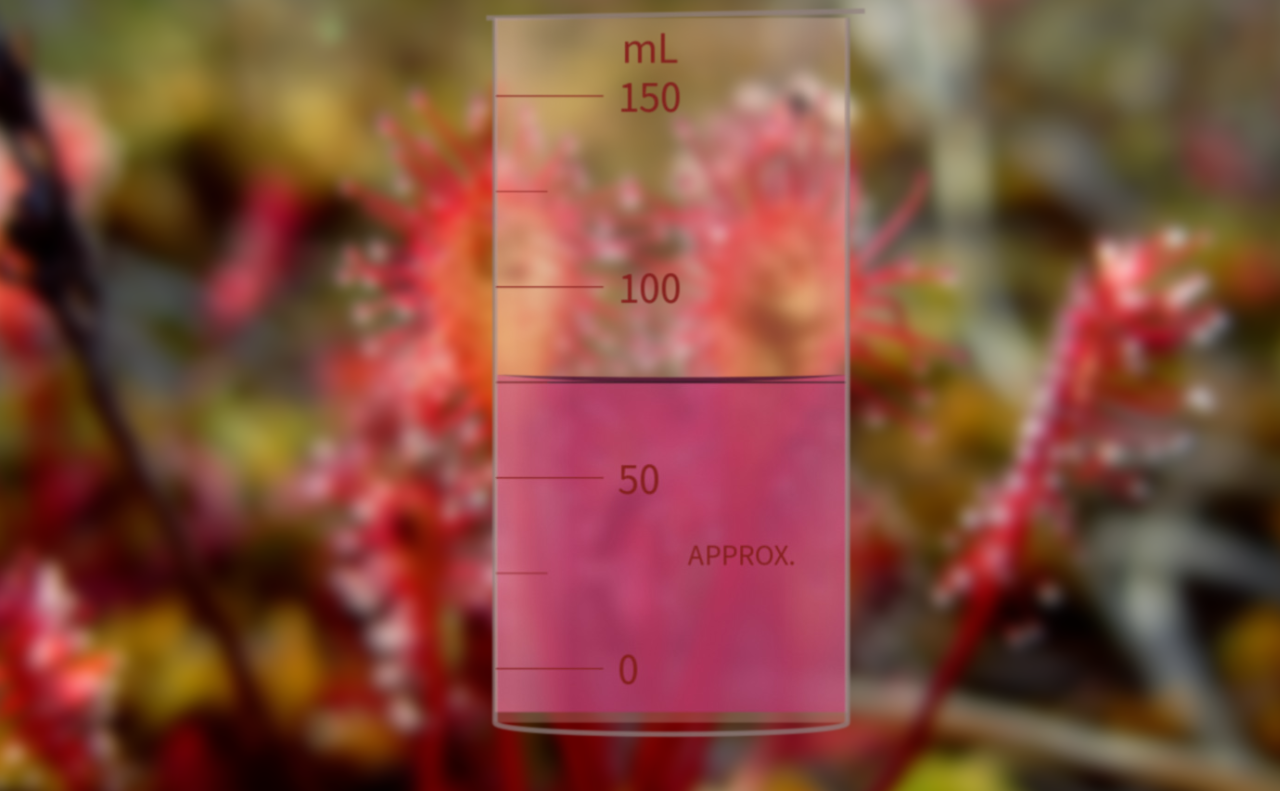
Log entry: 75 mL
